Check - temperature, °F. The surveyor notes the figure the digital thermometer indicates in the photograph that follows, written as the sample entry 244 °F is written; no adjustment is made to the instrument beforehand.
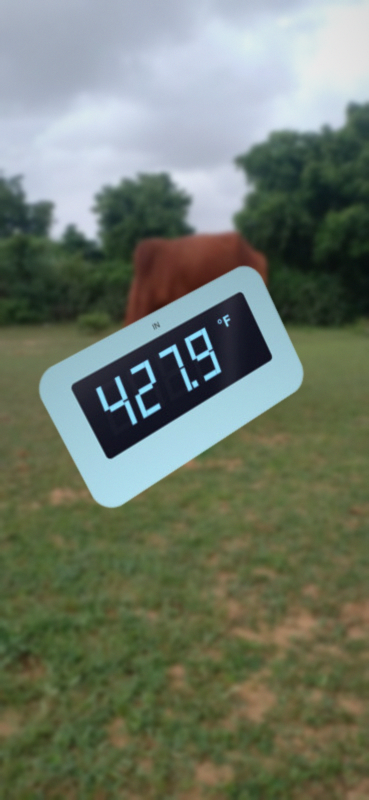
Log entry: 427.9 °F
